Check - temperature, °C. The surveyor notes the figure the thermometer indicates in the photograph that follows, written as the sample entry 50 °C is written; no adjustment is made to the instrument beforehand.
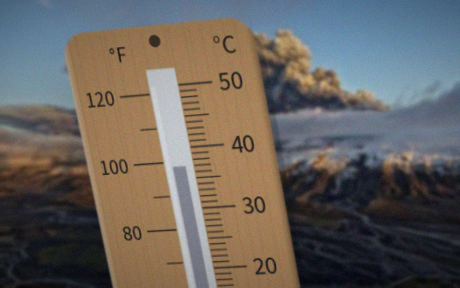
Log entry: 37 °C
